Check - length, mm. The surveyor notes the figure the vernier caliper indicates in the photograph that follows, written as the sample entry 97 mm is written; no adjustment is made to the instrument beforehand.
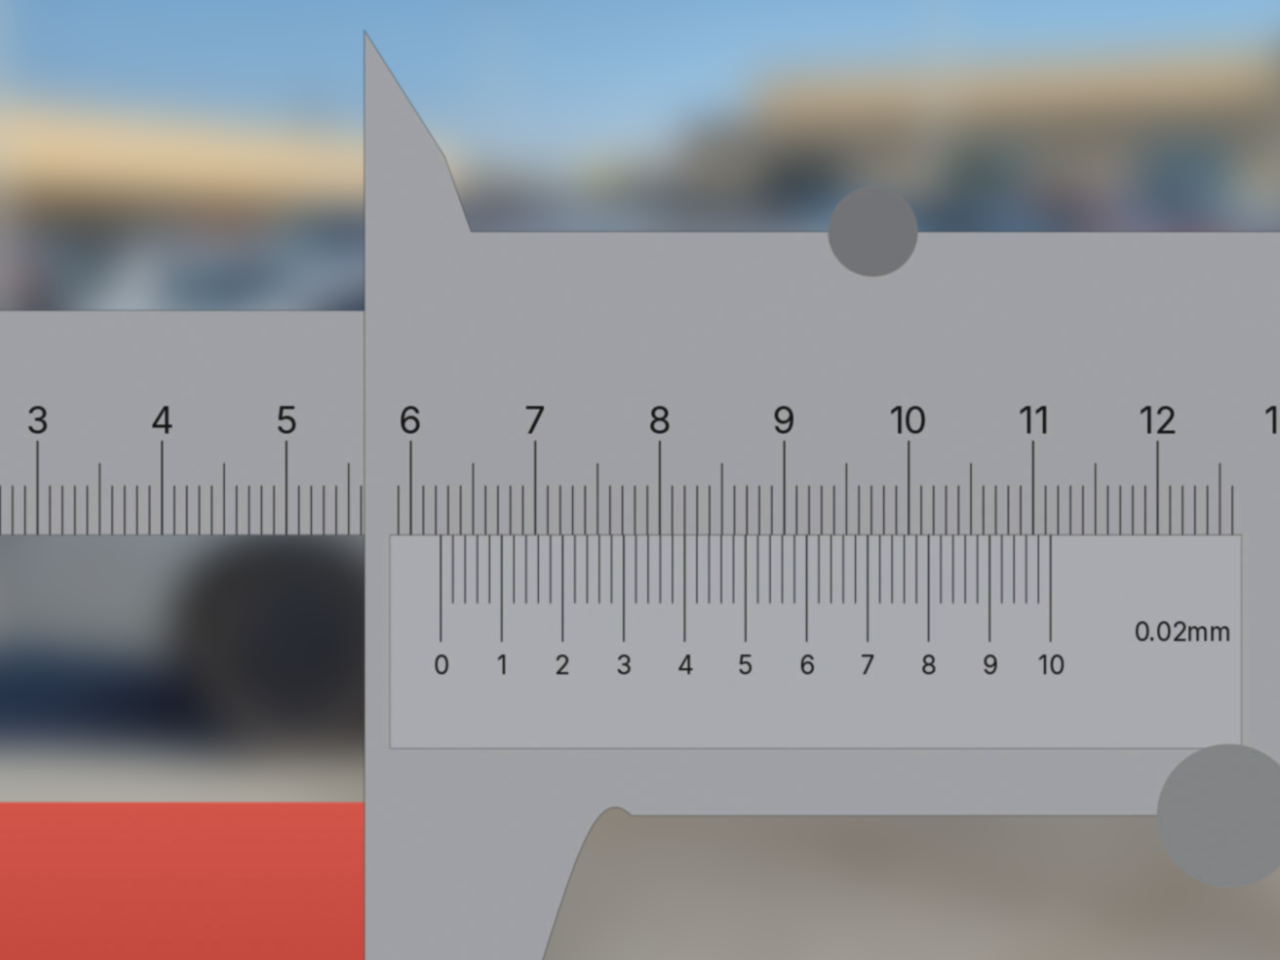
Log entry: 62.4 mm
